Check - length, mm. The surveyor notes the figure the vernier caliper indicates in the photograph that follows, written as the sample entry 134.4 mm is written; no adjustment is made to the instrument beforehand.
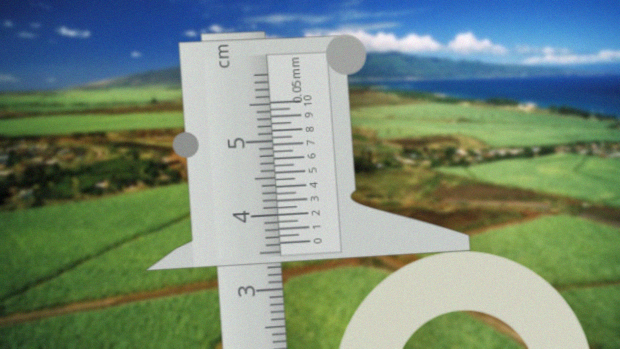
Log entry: 36.2 mm
